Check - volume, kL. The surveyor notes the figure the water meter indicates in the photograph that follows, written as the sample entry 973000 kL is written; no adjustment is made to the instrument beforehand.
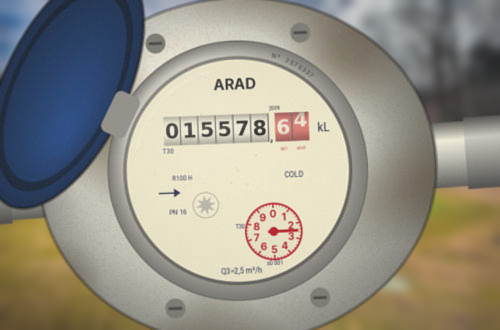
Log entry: 15578.642 kL
